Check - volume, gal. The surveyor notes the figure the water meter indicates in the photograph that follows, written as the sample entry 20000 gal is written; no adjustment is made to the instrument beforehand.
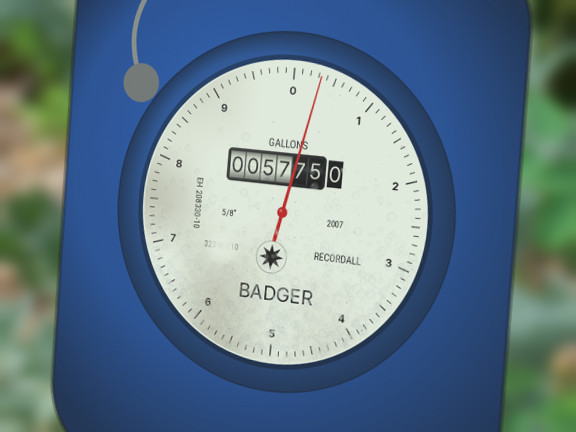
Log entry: 57750.3 gal
